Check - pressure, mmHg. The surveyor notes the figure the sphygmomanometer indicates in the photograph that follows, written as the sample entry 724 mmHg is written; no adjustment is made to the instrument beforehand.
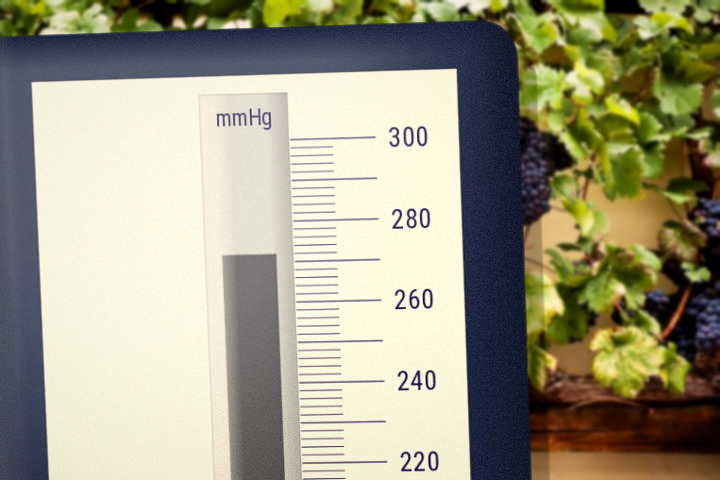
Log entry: 272 mmHg
